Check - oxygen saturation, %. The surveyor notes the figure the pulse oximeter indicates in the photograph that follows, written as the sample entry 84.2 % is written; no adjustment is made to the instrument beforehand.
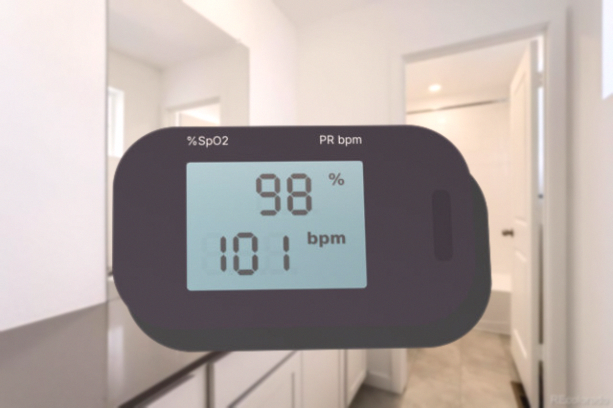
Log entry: 98 %
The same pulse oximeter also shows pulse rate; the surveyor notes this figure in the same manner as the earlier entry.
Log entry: 101 bpm
